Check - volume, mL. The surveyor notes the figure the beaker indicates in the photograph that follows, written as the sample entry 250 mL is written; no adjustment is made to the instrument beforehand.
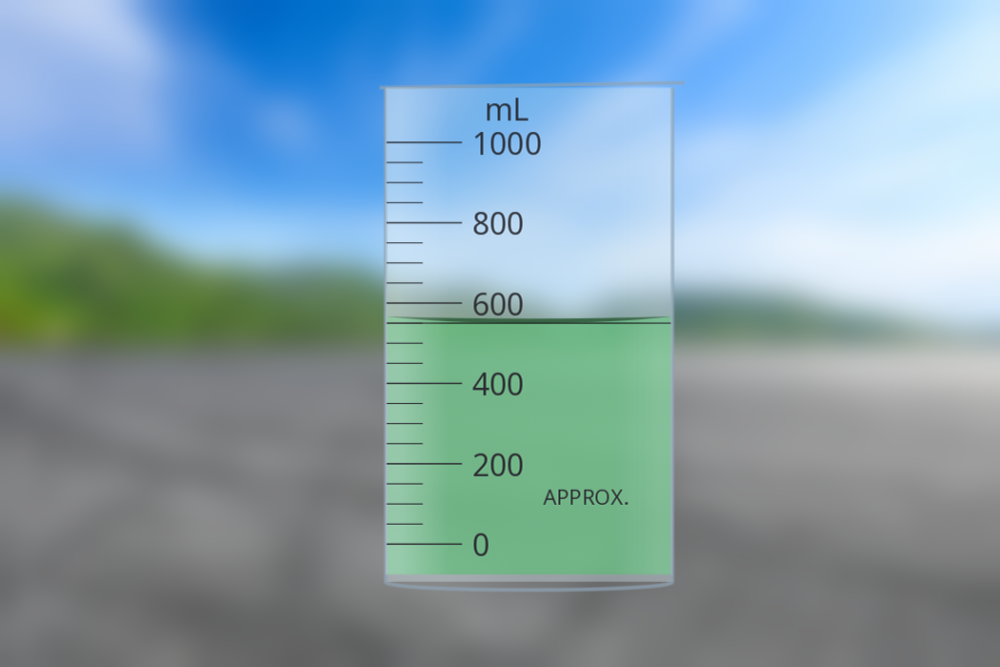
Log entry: 550 mL
